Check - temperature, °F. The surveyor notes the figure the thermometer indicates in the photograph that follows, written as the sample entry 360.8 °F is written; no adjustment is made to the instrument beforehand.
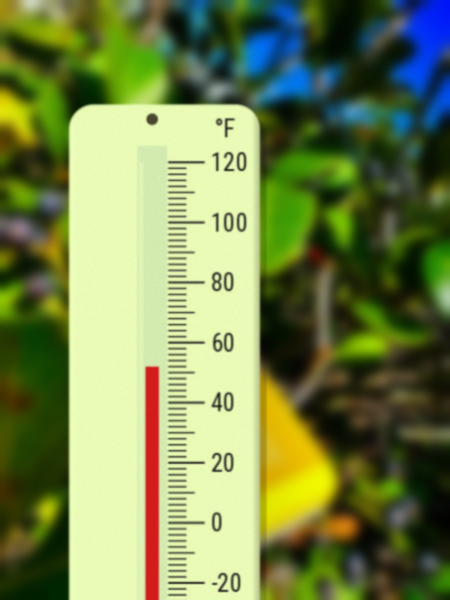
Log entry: 52 °F
